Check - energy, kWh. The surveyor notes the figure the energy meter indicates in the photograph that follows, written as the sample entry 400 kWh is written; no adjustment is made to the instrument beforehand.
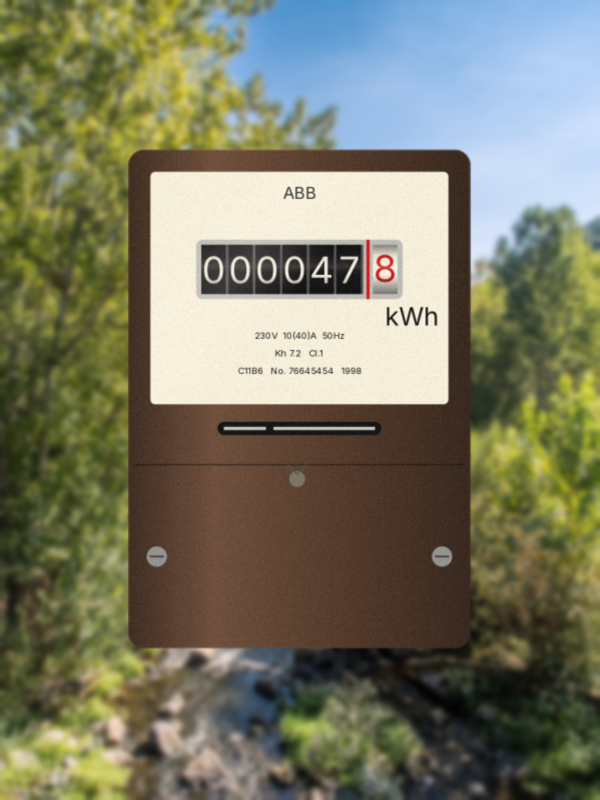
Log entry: 47.8 kWh
